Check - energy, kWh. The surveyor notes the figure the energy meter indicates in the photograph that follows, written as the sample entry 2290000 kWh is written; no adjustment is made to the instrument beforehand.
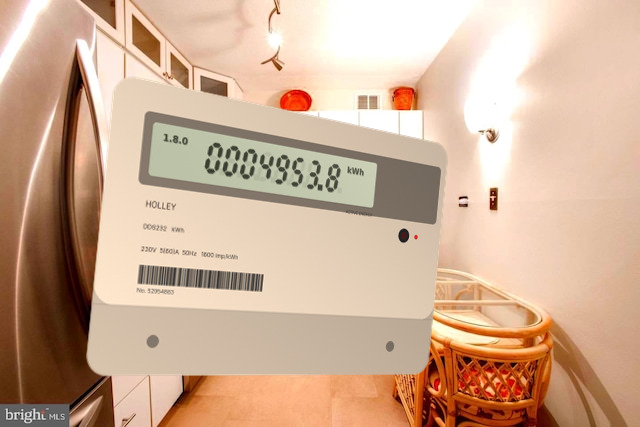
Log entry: 4953.8 kWh
